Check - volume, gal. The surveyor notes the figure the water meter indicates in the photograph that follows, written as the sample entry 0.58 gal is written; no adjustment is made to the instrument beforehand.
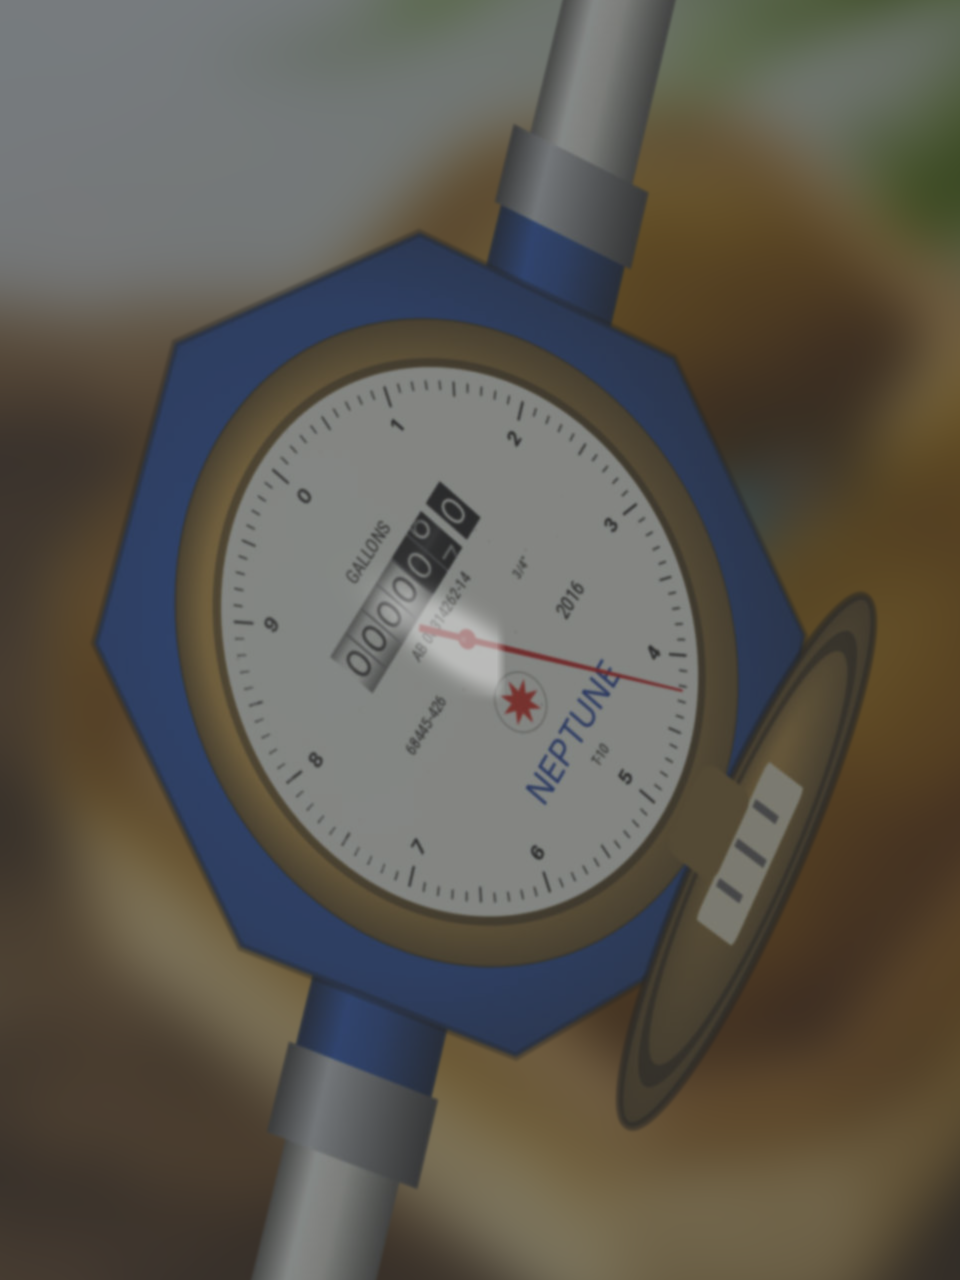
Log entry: 64.2 gal
